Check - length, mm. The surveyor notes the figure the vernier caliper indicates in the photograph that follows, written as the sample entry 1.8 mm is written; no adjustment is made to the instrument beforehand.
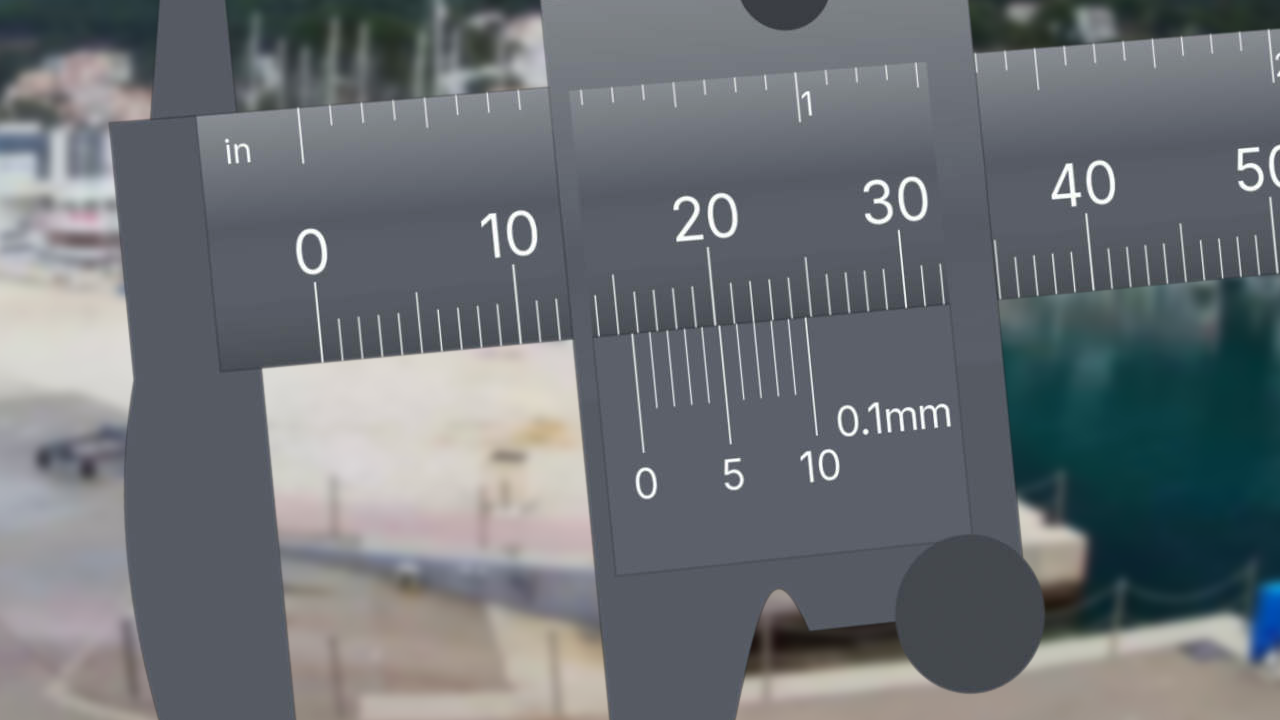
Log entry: 15.7 mm
